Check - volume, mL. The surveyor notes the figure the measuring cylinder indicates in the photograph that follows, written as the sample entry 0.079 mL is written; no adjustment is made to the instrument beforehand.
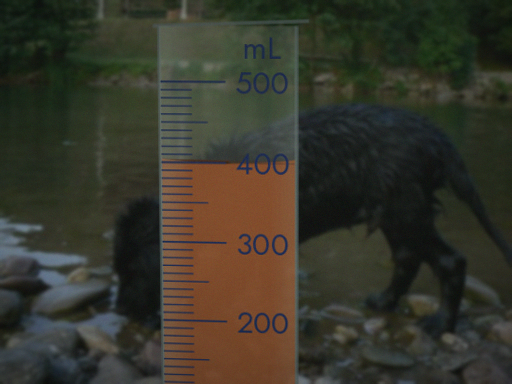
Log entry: 400 mL
